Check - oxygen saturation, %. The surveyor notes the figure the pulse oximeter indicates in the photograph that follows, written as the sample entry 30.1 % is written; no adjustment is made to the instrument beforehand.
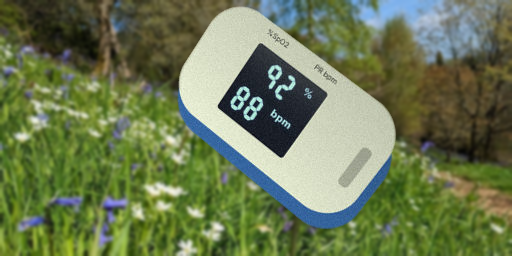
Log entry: 92 %
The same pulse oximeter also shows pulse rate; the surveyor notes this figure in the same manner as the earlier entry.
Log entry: 88 bpm
